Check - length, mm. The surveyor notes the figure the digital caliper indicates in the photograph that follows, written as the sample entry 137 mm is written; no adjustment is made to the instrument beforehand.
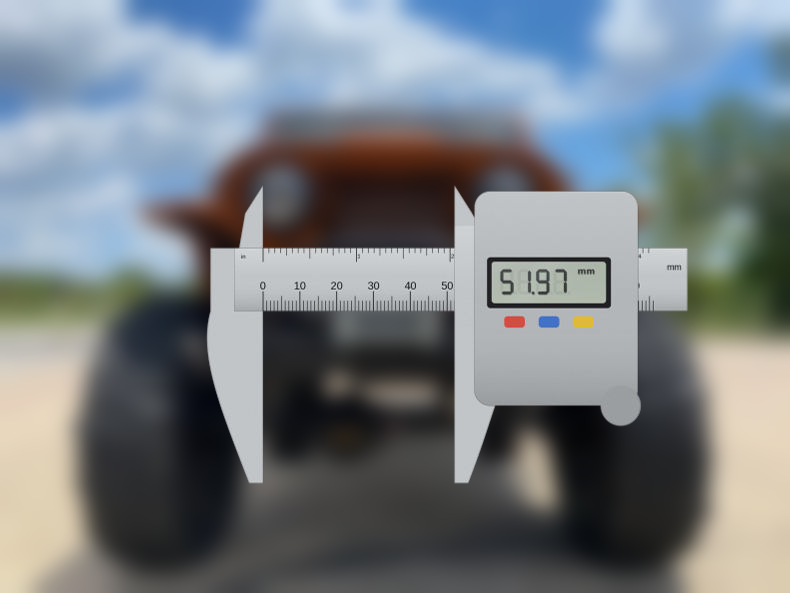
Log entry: 51.97 mm
